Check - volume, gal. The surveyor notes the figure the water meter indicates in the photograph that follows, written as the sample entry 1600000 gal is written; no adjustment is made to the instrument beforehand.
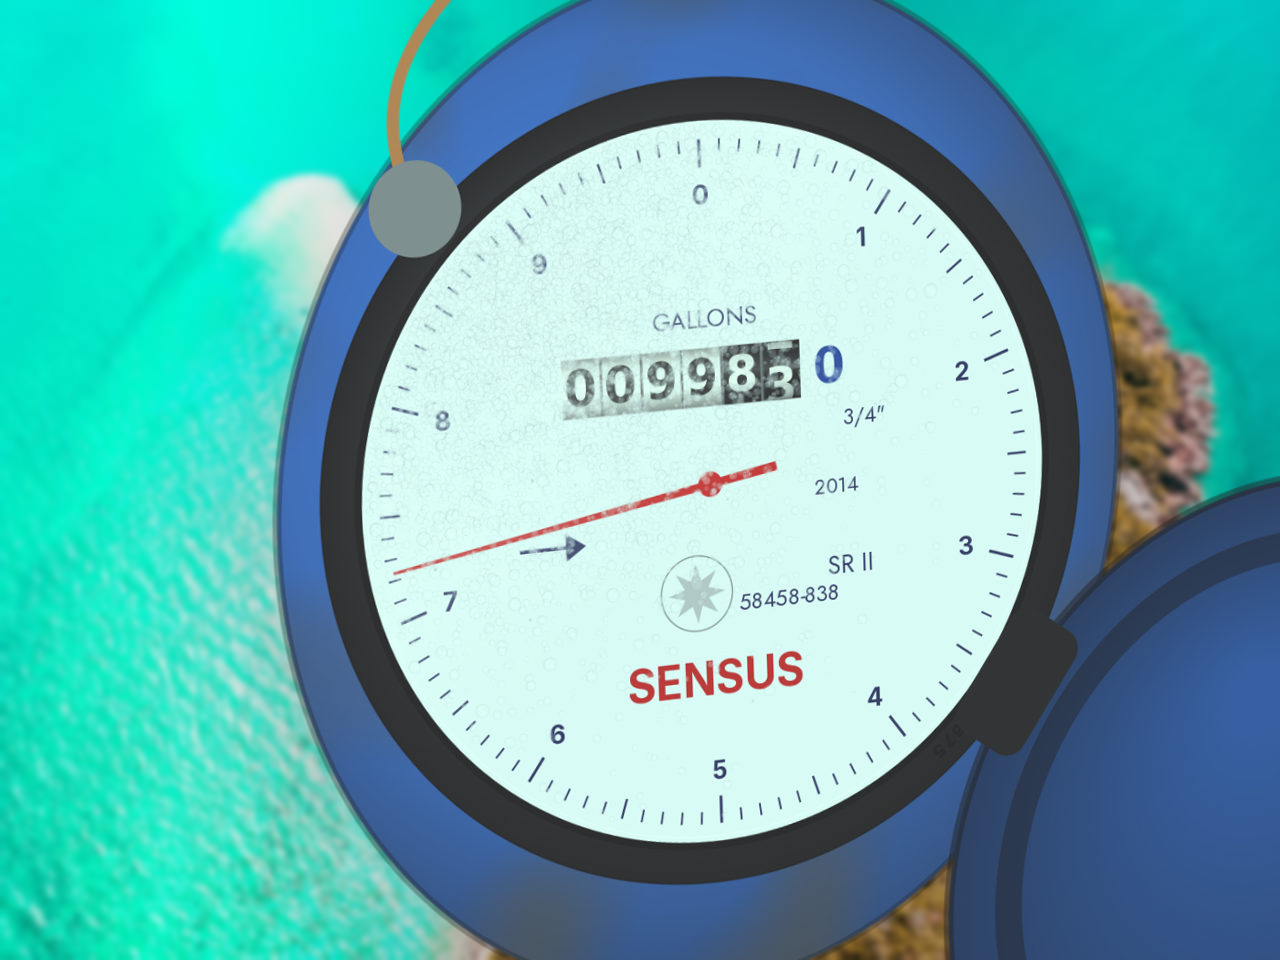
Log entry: 99827.2 gal
